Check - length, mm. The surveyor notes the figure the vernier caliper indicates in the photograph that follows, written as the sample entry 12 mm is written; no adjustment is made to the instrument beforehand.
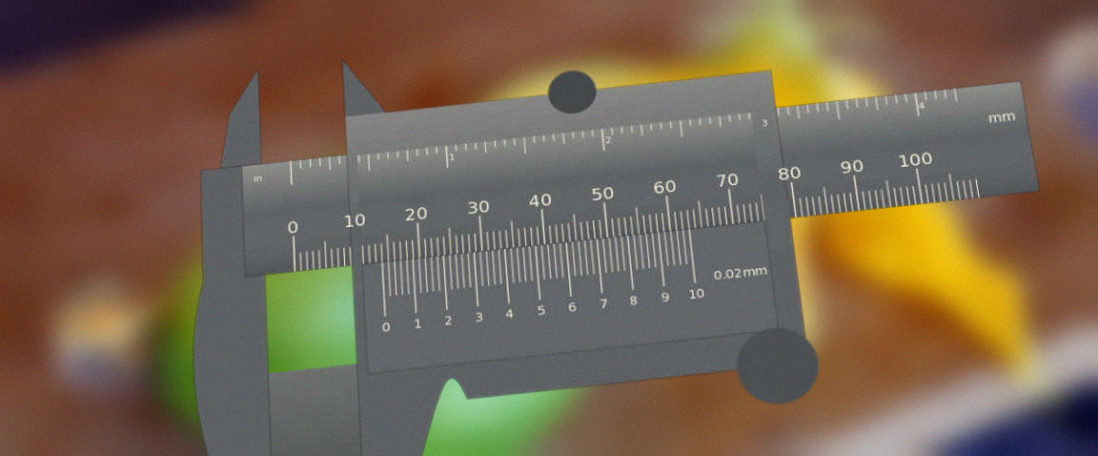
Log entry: 14.0 mm
